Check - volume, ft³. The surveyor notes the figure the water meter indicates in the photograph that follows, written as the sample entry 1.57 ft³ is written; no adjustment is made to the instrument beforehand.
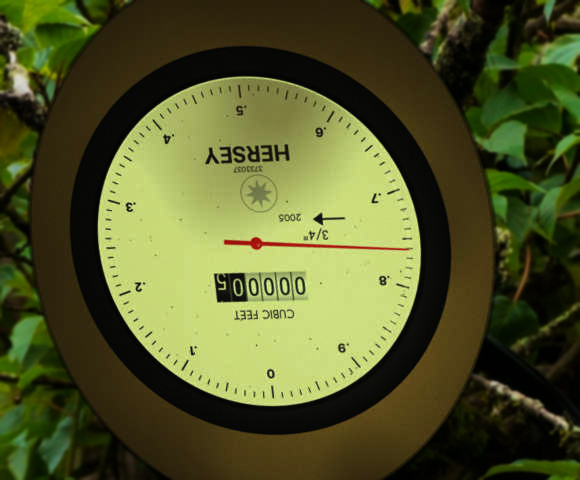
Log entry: 4.76 ft³
